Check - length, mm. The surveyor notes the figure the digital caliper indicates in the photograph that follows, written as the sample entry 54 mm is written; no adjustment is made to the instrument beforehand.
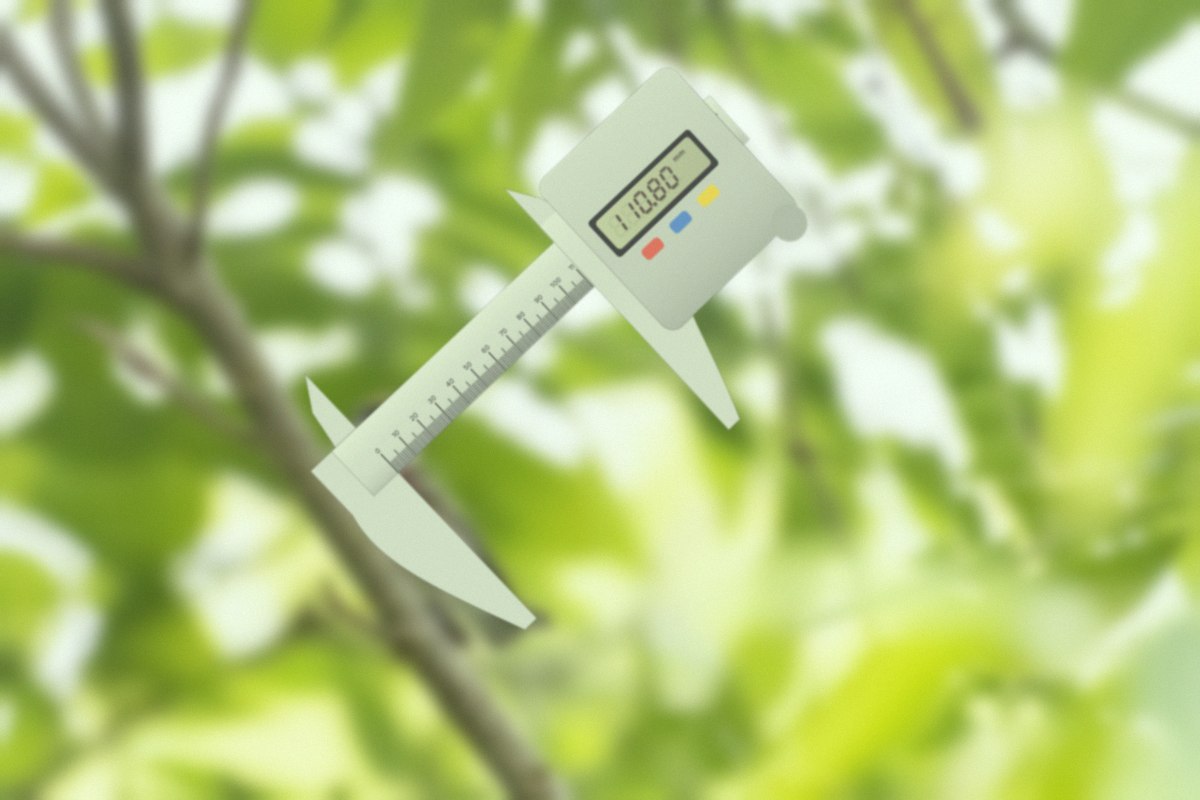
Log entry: 110.80 mm
